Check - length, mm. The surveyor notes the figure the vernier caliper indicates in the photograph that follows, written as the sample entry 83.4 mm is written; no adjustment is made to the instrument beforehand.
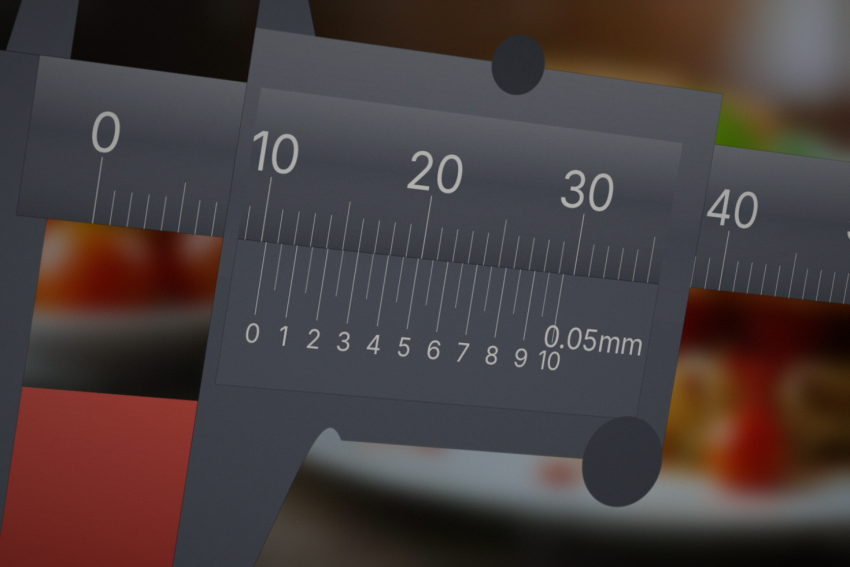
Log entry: 10.3 mm
